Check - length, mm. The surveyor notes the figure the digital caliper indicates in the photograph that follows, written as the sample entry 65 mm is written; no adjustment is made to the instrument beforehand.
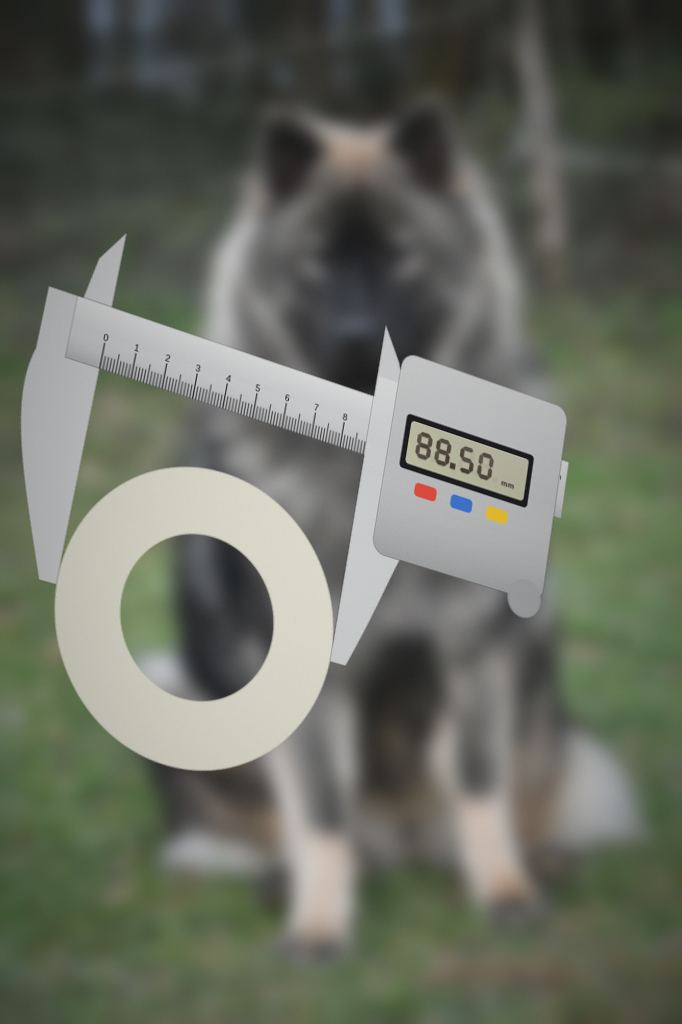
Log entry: 88.50 mm
